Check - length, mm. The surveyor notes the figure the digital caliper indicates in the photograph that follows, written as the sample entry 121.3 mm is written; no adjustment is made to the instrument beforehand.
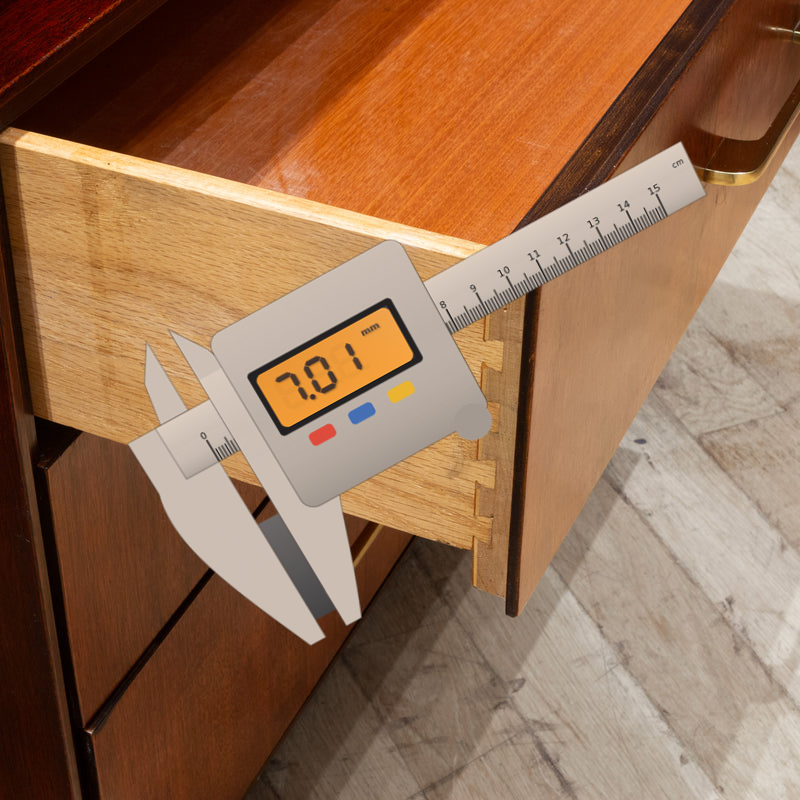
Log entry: 7.01 mm
